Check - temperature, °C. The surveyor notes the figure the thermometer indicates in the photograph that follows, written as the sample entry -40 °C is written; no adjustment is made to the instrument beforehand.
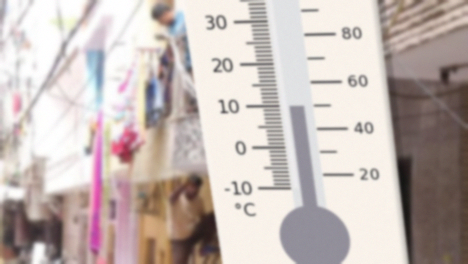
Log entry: 10 °C
